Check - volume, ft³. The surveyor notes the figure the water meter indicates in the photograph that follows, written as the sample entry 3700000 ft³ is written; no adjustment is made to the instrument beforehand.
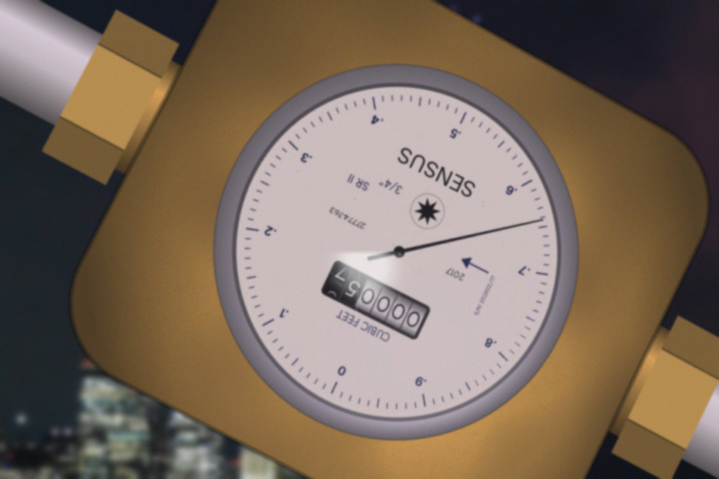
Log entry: 56.64 ft³
